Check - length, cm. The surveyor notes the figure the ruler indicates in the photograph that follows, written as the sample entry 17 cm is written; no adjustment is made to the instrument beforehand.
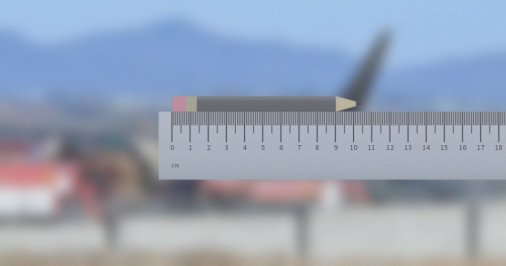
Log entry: 10.5 cm
